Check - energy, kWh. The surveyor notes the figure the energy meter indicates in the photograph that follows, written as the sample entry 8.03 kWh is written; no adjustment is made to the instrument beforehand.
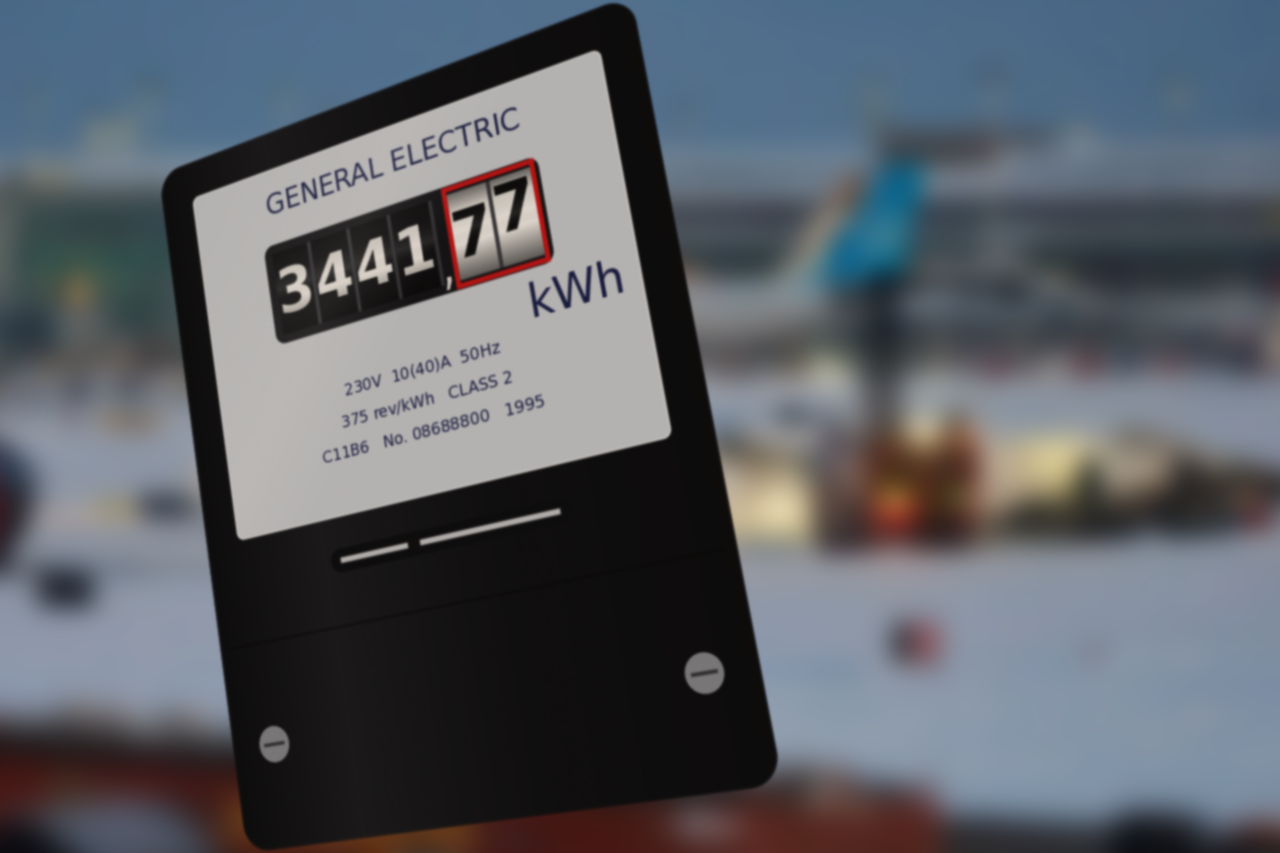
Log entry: 3441.77 kWh
